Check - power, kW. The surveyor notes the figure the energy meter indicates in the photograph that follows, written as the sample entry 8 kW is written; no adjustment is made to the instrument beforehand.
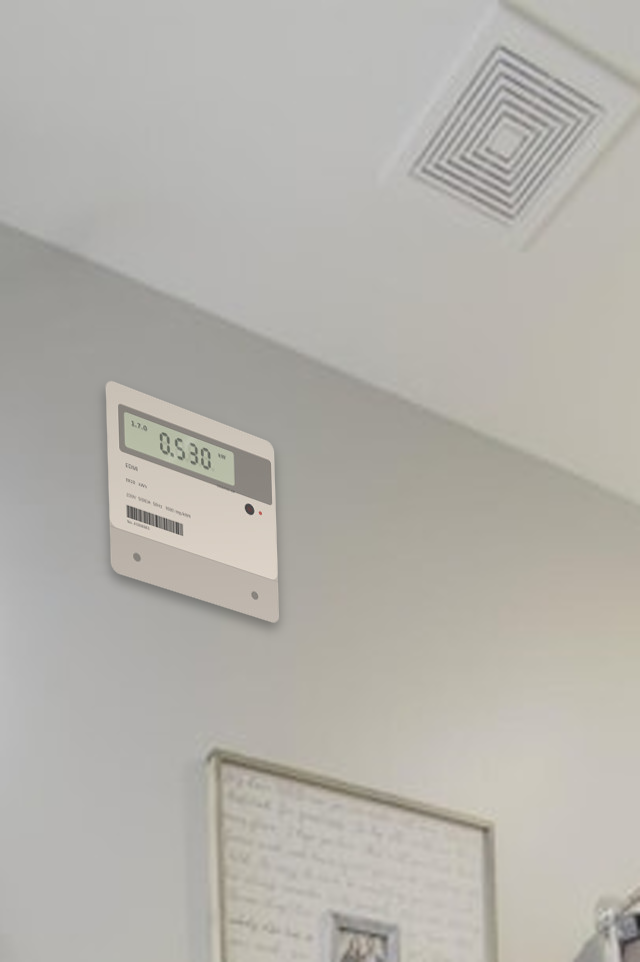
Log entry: 0.530 kW
